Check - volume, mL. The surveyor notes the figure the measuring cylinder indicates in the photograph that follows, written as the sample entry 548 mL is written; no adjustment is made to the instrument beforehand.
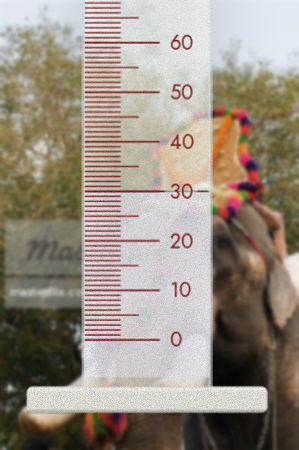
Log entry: 30 mL
